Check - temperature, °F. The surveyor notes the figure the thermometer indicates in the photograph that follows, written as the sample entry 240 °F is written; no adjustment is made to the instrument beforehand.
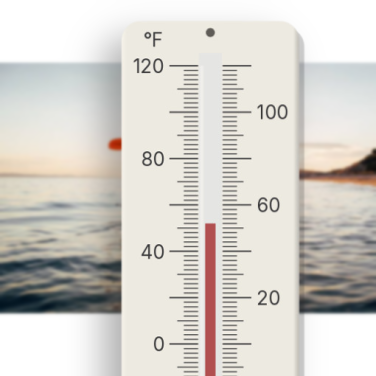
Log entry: 52 °F
